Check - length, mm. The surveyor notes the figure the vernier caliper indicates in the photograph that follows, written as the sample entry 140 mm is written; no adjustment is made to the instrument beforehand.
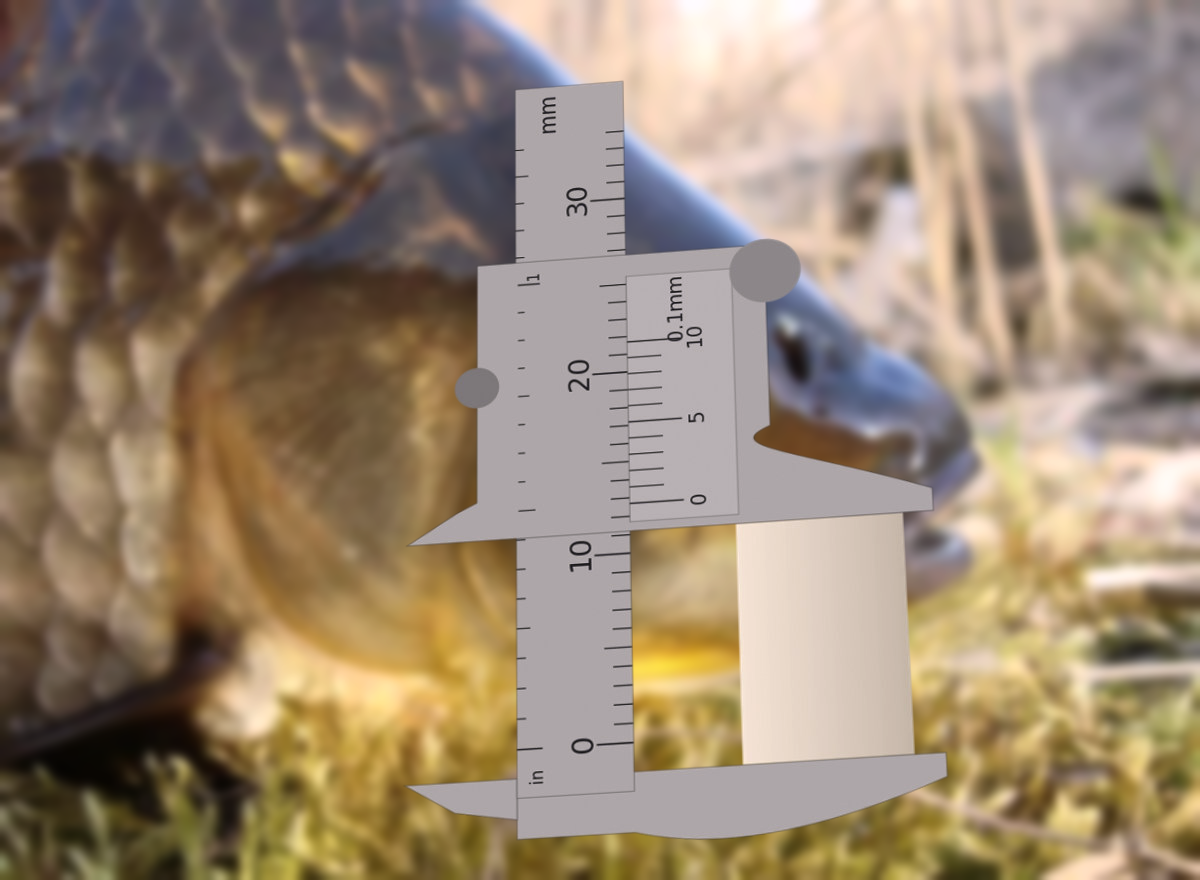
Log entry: 12.7 mm
